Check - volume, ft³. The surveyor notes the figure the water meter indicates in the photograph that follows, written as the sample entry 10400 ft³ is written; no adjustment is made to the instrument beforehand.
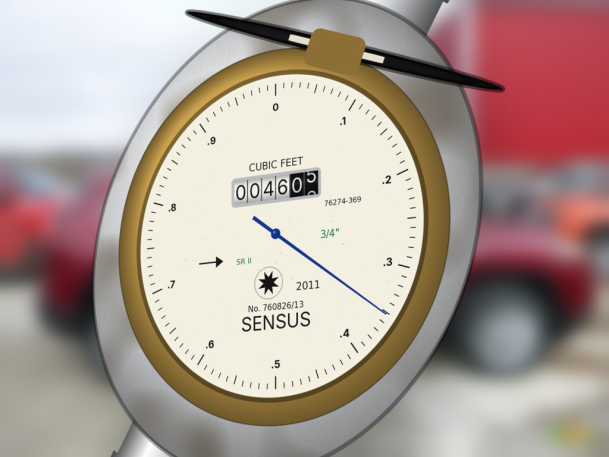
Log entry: 4605.35 ft³
